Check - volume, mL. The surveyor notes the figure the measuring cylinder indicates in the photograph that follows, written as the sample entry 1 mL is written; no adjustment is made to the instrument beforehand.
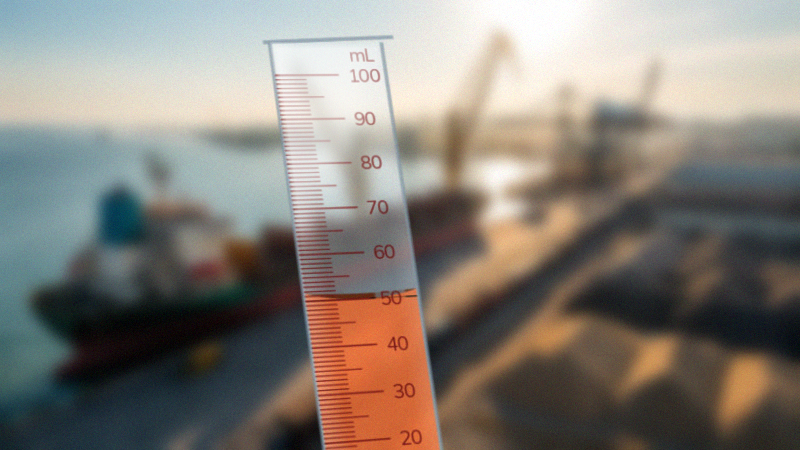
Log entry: 50 mL
